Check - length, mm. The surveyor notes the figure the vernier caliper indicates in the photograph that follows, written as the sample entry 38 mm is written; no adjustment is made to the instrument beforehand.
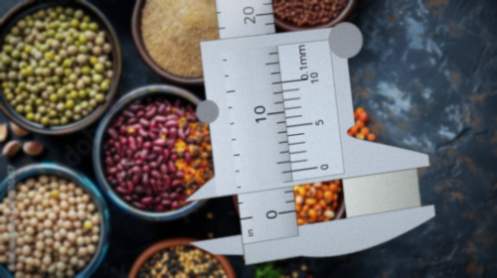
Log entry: 4.0 mm
